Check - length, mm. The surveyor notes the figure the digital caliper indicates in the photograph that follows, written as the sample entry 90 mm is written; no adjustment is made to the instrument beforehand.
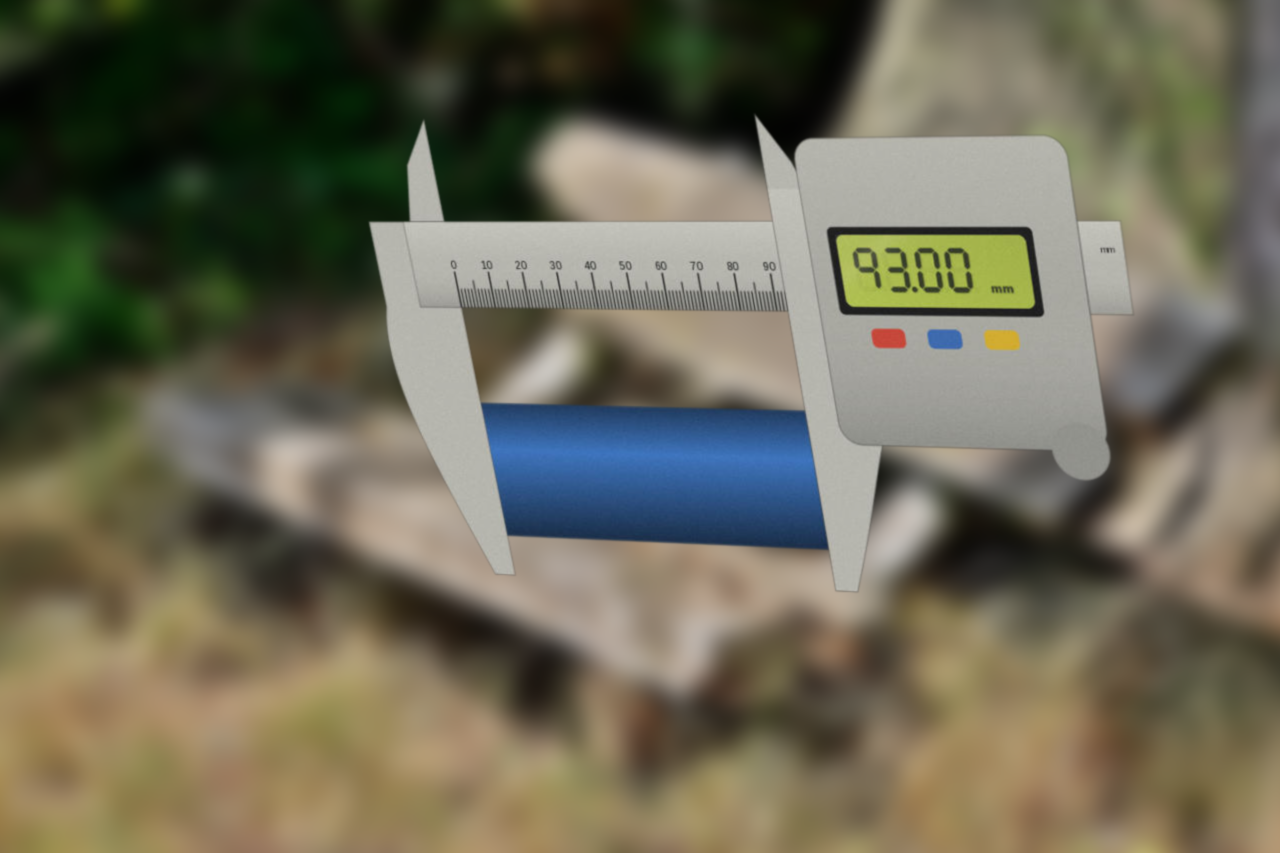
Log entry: 93.00 mm
